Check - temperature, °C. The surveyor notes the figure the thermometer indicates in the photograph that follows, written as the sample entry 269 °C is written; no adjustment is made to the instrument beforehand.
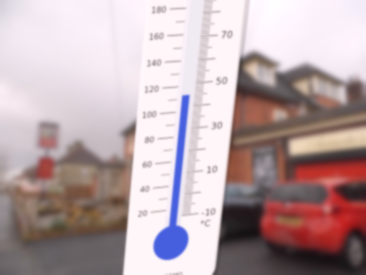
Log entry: 45 °C
